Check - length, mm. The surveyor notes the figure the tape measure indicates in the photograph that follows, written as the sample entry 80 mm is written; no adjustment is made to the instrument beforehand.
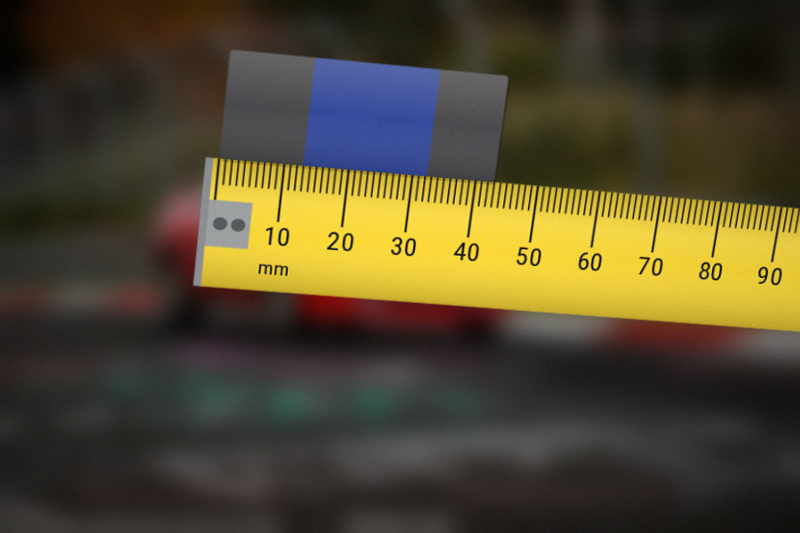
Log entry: 43 mm
